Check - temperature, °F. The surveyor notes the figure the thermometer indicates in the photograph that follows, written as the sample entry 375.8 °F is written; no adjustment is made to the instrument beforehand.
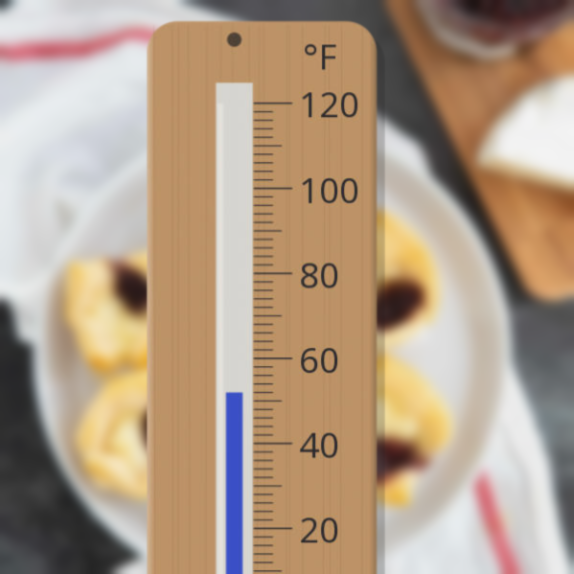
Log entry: 52 °F
